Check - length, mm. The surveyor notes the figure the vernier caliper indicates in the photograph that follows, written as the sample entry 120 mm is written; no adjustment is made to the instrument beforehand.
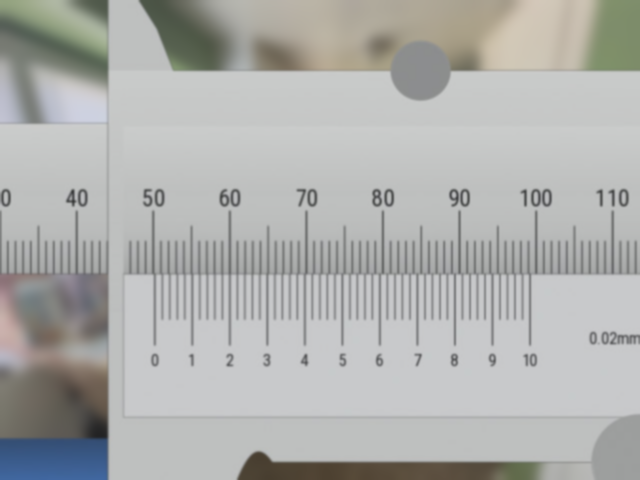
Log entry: 50.2 mm
